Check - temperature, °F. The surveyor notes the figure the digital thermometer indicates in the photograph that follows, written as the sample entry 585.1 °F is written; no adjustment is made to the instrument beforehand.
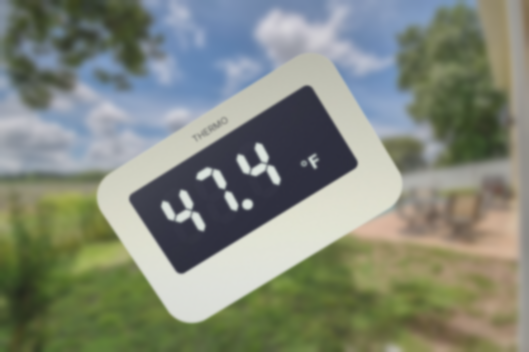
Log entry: 47.4 °F
